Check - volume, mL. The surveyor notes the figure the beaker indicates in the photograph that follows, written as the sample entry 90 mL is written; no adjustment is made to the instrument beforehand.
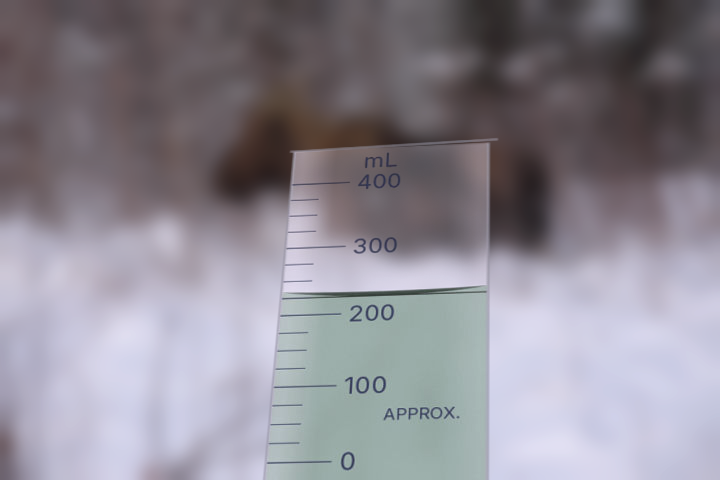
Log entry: 225 mL
